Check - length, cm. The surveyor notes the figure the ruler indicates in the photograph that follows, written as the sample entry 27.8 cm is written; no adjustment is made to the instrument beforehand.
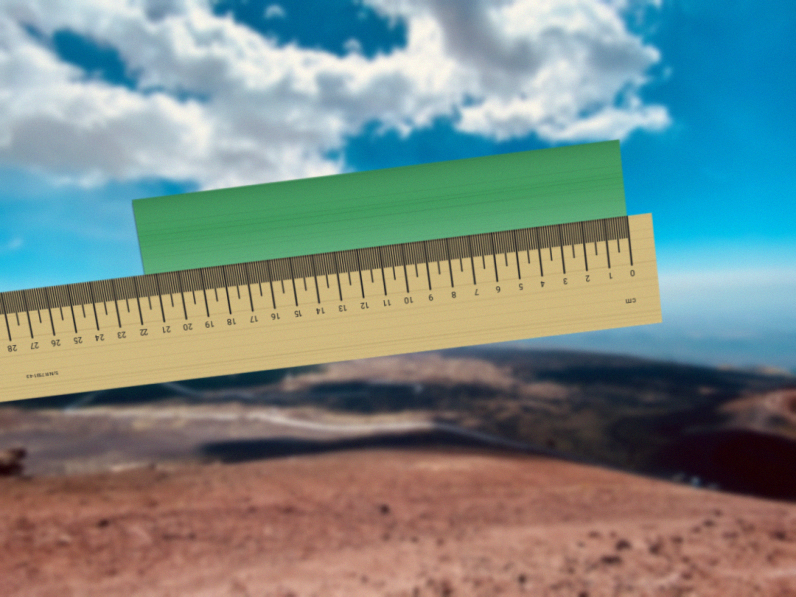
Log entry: 21.5 cm
